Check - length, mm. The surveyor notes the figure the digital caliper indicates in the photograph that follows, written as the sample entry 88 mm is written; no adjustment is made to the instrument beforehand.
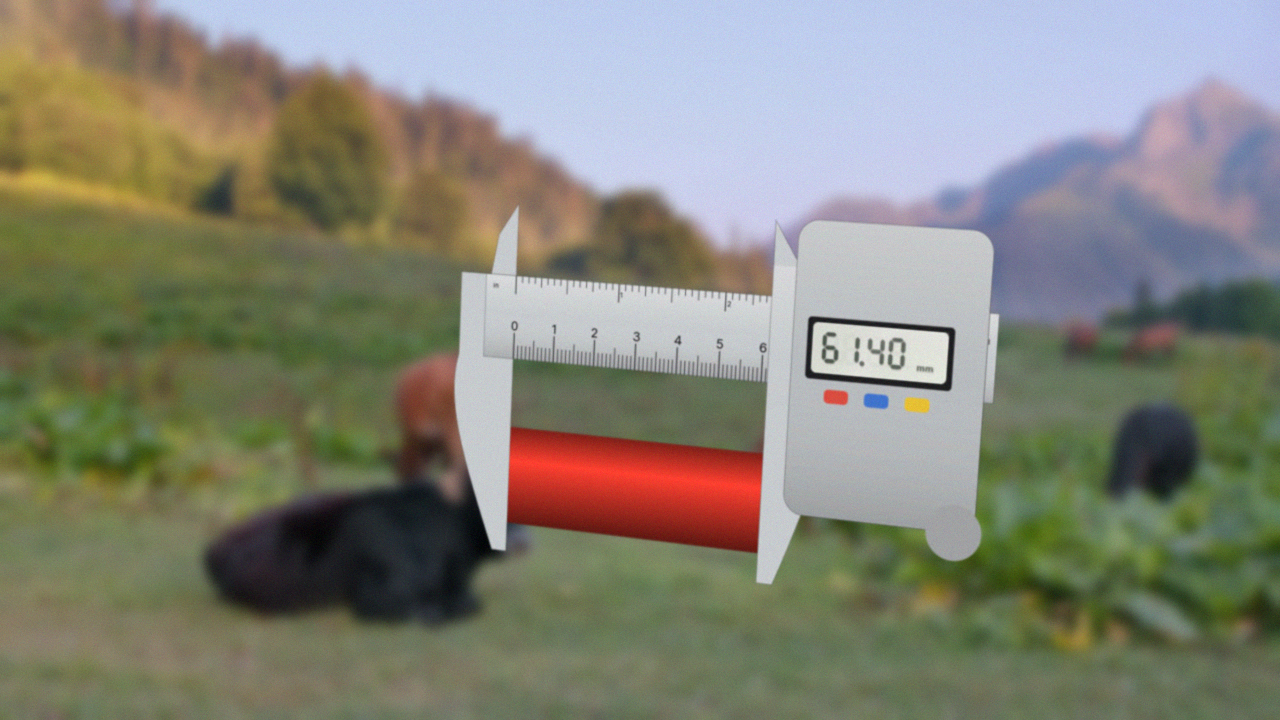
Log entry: 61.40 mm
